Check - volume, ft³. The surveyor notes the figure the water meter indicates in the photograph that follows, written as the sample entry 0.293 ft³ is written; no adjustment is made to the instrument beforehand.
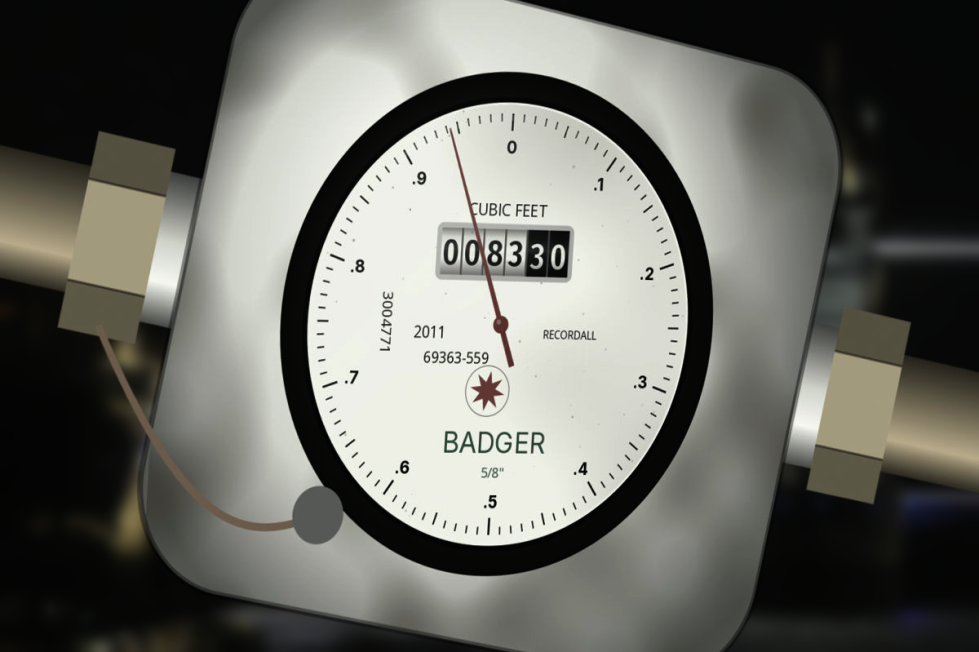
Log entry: 8329.94 ft³
